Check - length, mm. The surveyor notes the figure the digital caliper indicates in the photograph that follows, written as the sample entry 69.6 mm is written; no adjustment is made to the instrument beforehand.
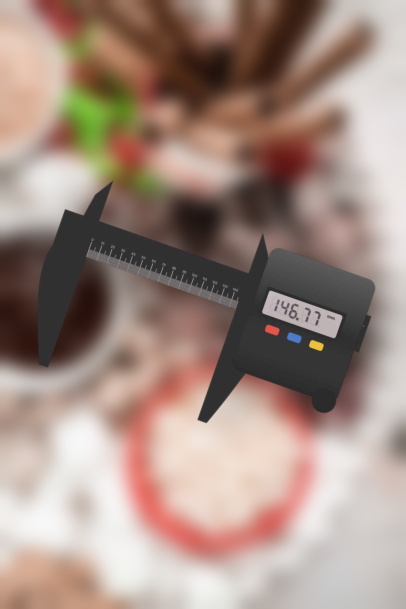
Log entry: 146.77 mm
